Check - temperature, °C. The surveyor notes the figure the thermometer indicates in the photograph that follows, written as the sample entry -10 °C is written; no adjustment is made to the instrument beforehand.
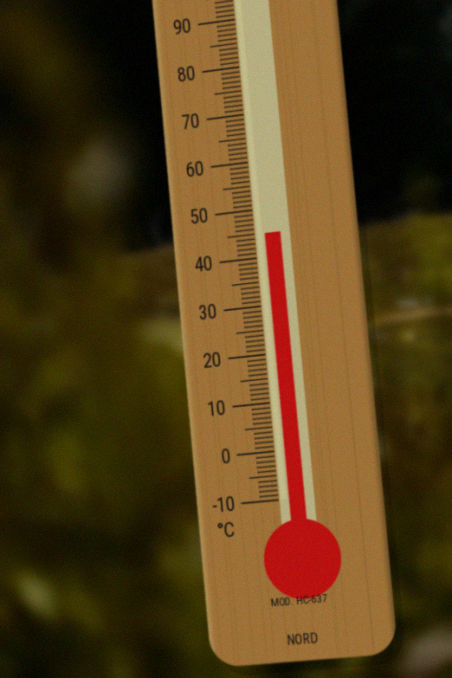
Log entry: 45 °C
